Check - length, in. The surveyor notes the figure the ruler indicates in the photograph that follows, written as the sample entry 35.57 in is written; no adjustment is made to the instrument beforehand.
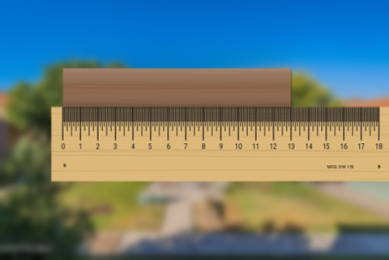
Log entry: 13 in
